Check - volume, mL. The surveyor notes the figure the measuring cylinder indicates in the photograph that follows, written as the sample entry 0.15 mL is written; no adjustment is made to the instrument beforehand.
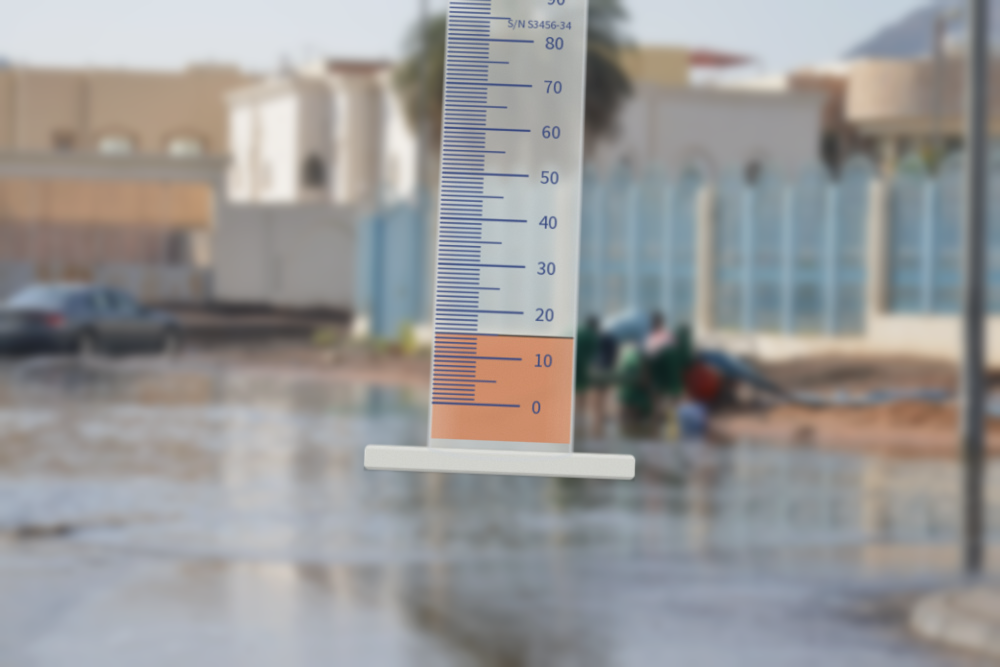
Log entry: 15 mL
